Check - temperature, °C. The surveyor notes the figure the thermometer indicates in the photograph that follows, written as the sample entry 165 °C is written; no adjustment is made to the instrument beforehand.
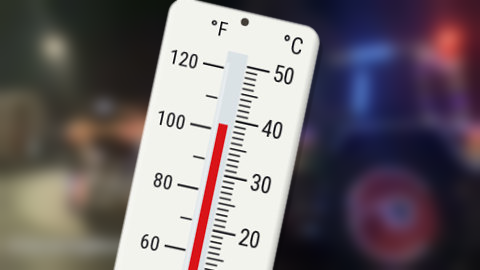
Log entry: 39 °C
